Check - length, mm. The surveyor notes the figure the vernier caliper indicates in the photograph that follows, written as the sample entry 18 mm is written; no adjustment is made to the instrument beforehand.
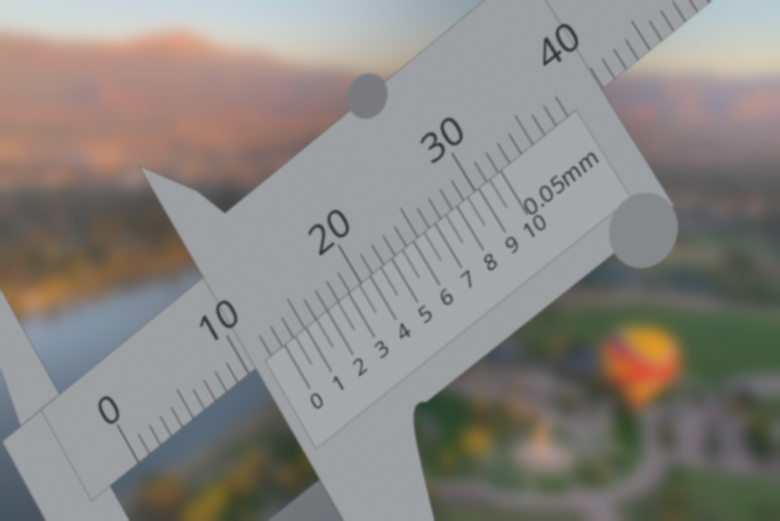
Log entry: 13.2 mm
